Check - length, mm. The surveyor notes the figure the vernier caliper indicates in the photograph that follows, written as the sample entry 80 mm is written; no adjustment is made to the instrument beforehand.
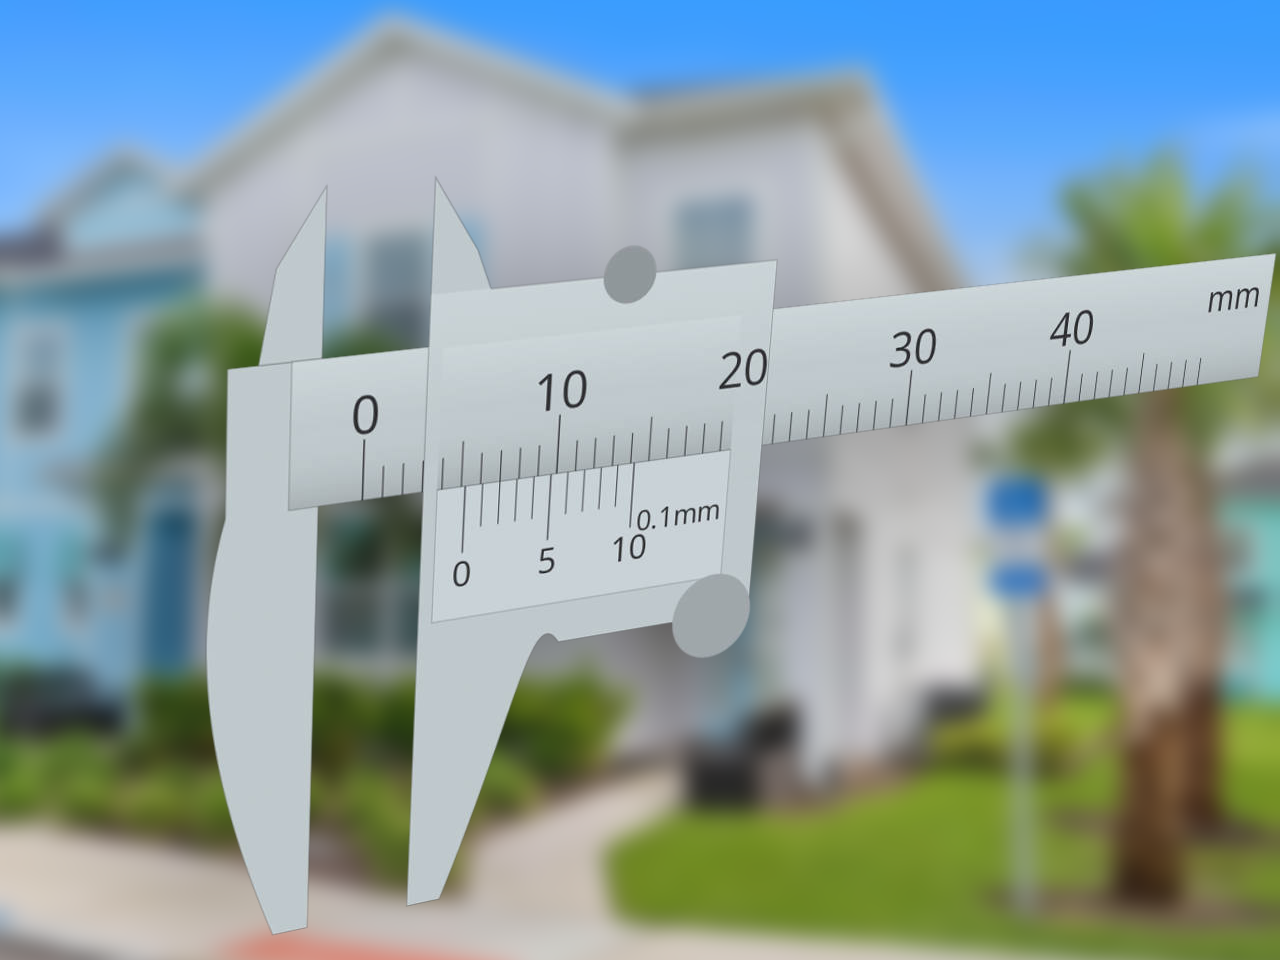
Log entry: 5.2 mm
